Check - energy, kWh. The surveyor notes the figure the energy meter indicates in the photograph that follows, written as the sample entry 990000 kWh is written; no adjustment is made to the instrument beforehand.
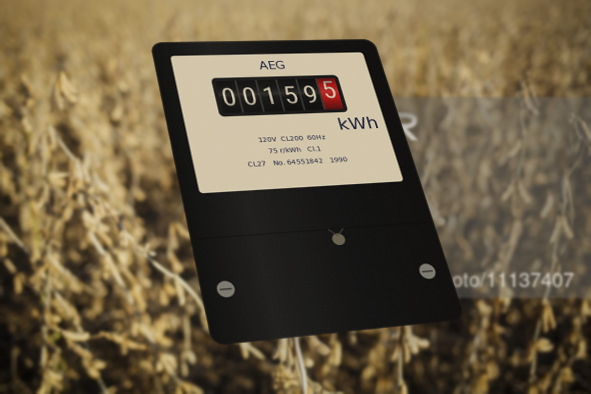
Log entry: 159.5 kWh
